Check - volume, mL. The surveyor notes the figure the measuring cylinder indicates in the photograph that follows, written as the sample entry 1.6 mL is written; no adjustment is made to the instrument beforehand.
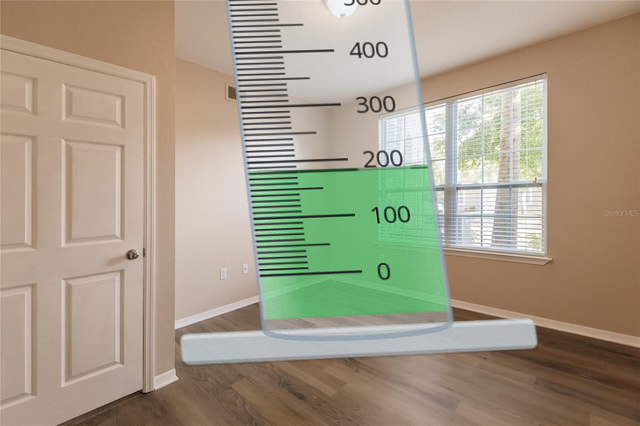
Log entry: 180 mL
